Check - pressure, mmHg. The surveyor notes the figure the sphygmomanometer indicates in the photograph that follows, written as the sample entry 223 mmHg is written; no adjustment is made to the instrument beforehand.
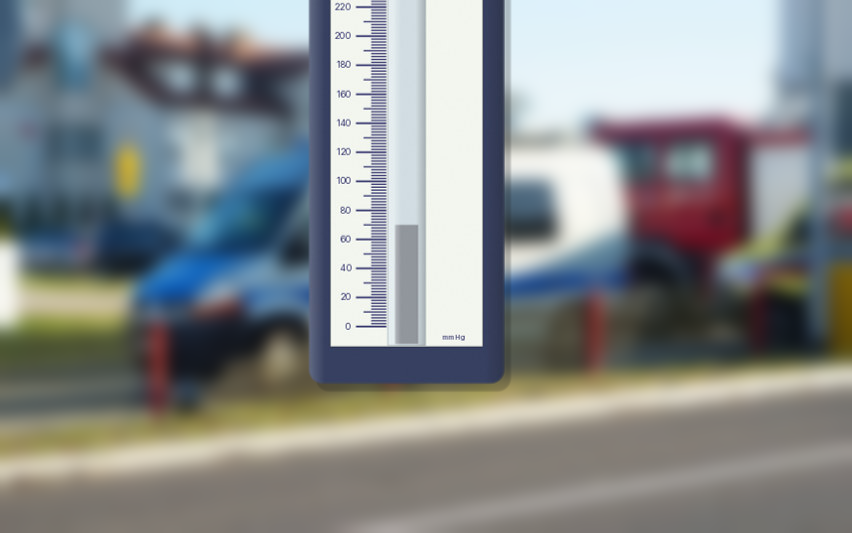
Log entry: 70 mmHg
